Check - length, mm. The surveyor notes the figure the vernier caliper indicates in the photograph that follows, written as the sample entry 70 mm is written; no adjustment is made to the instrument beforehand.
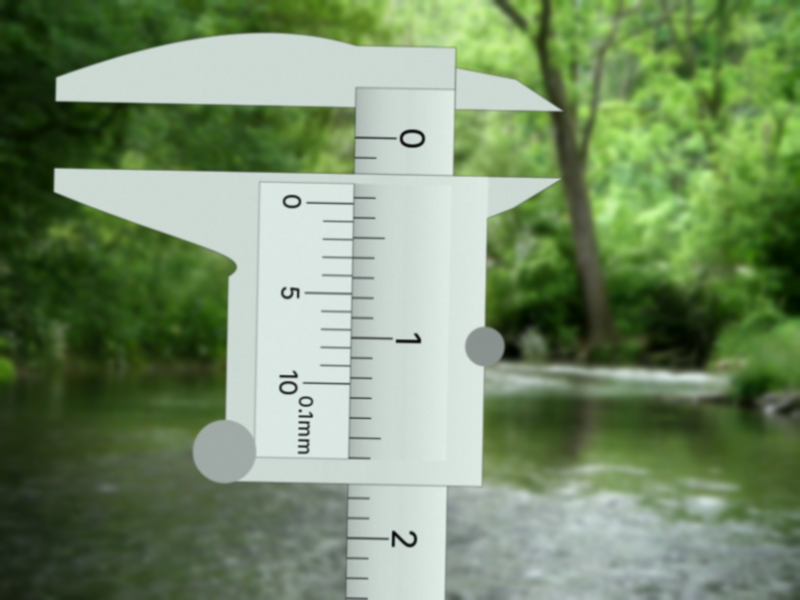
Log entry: 3.3 mm
